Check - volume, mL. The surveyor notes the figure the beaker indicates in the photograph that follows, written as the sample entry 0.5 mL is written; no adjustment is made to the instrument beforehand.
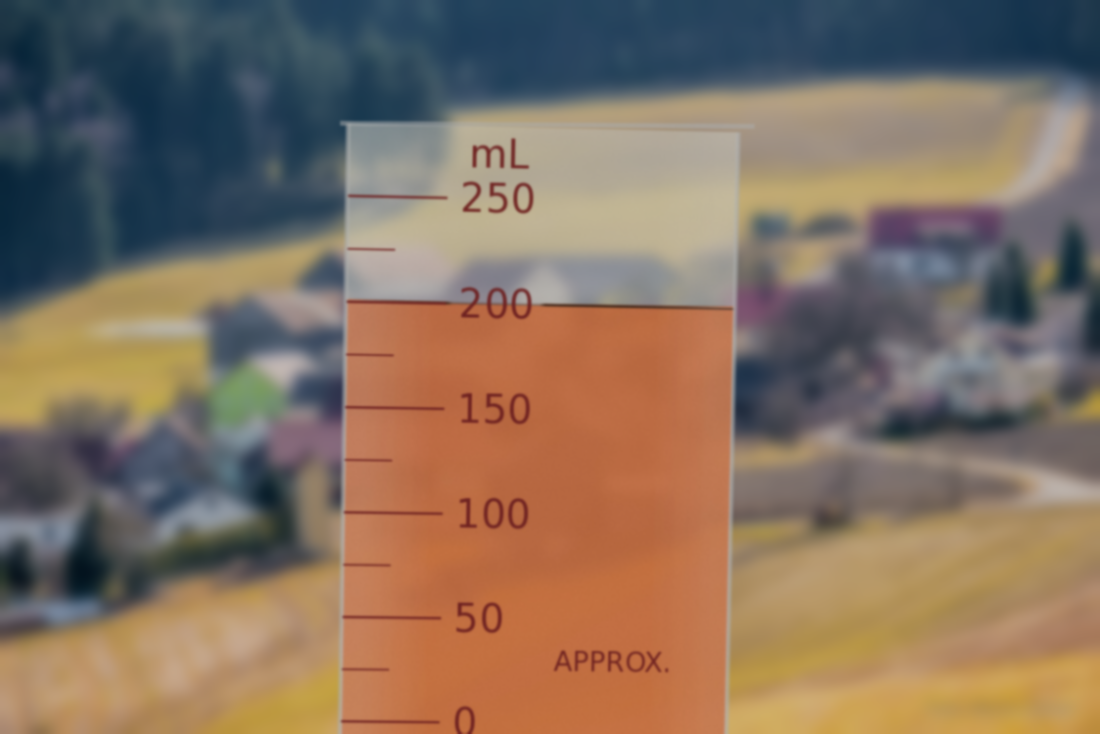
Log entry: 200 mL
